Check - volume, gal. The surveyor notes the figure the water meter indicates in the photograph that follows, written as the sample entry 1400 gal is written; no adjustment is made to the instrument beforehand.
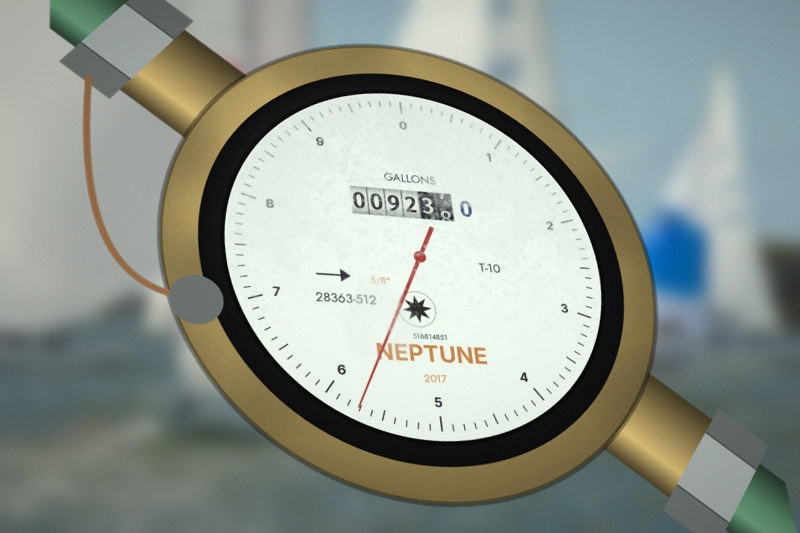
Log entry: 92375.7 gal
